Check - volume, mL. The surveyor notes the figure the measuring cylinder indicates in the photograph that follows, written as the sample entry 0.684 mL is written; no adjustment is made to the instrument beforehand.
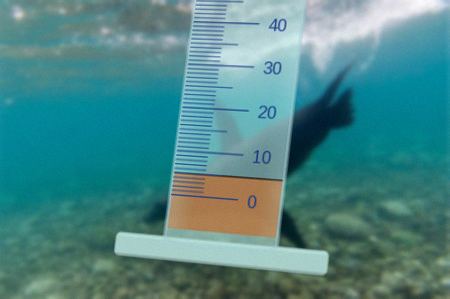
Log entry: 5 mL
